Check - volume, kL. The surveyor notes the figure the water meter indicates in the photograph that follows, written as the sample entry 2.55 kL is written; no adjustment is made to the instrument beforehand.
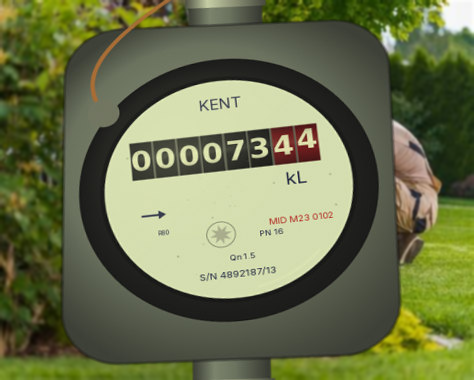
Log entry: 73.44 kL
